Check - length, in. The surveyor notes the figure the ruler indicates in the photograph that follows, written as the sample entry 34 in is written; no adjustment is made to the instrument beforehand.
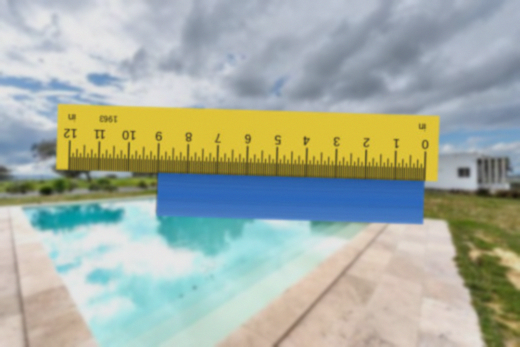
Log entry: 9 in
